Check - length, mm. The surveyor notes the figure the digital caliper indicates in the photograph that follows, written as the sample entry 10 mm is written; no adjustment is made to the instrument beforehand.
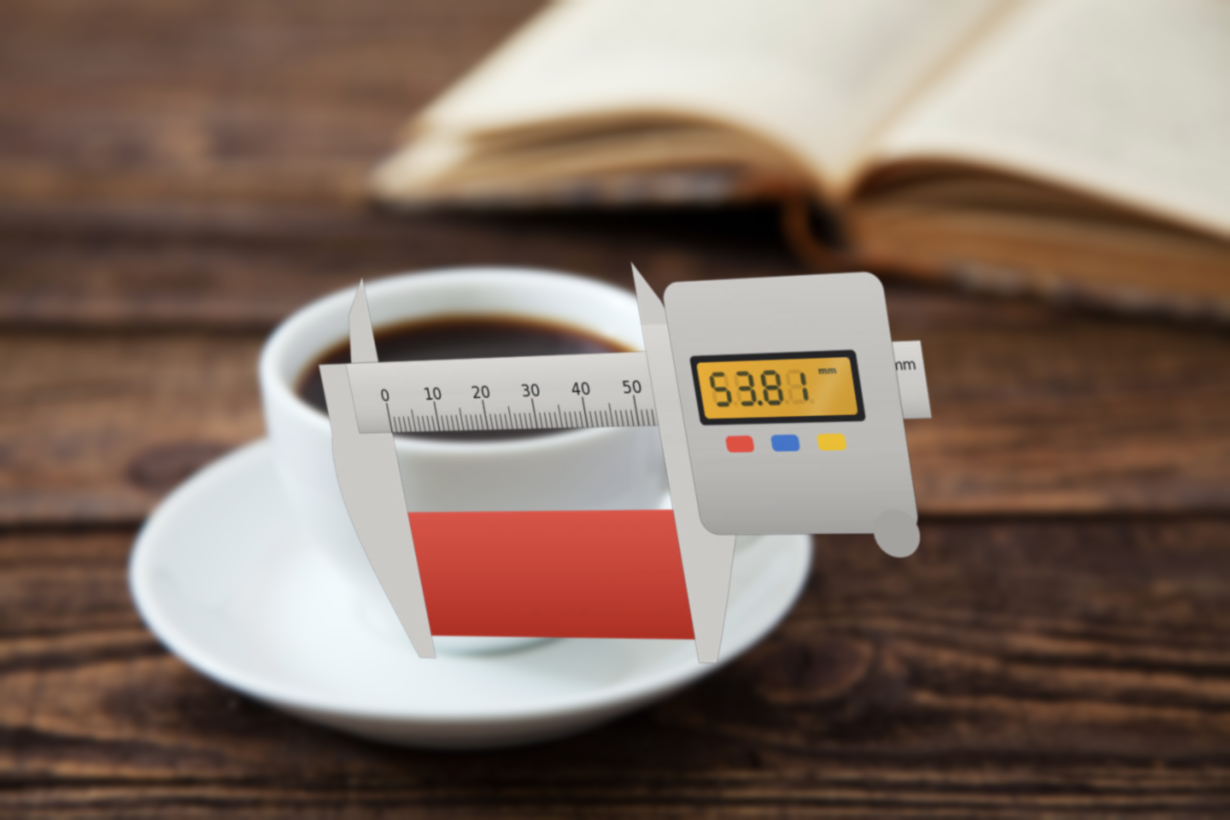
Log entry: 53.81 mm
